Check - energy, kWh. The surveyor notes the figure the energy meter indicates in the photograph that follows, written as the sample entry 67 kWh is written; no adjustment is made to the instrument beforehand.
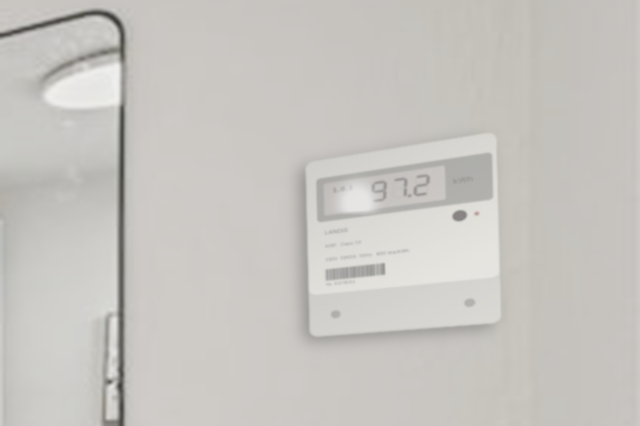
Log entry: 97.2 kWh
